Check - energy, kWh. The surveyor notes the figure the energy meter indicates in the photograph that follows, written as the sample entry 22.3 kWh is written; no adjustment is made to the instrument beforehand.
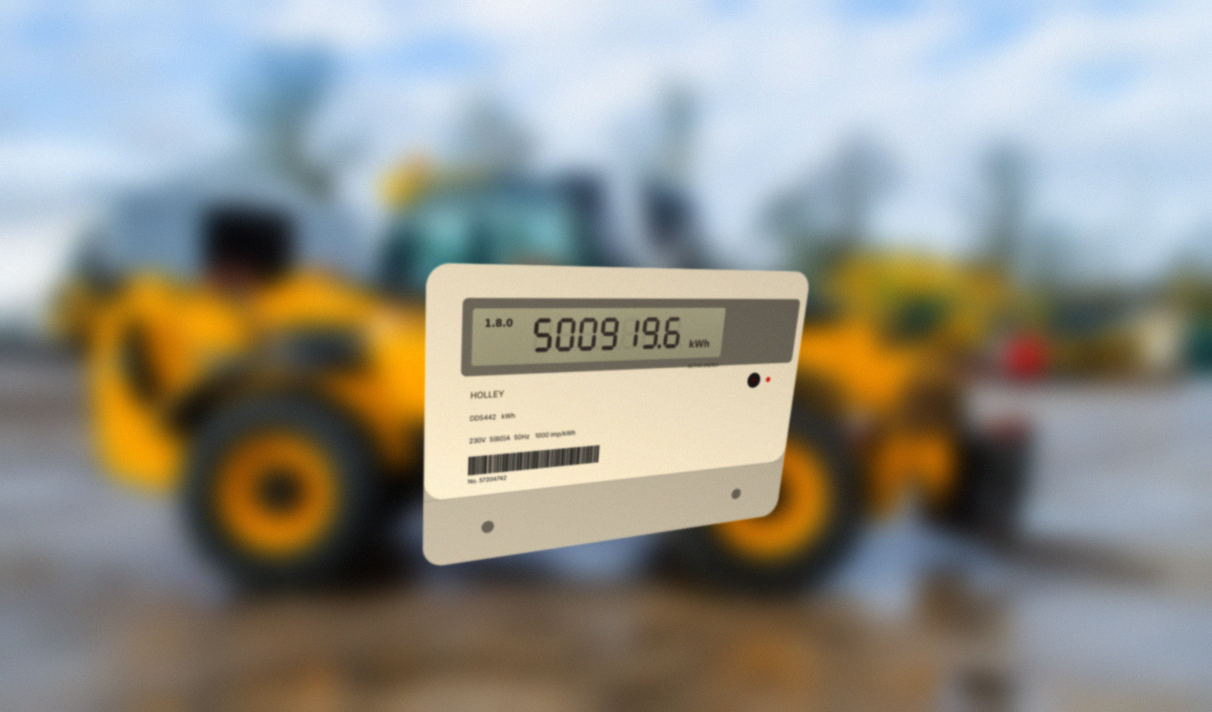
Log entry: 500919.6 kWh
